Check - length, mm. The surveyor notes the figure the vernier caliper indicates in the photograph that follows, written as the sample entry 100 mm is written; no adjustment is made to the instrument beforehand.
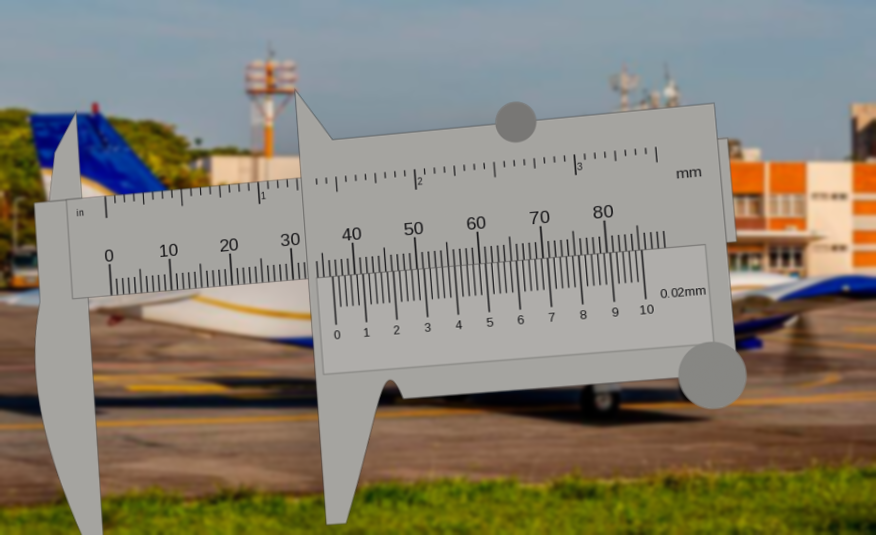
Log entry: 36.4 mm
